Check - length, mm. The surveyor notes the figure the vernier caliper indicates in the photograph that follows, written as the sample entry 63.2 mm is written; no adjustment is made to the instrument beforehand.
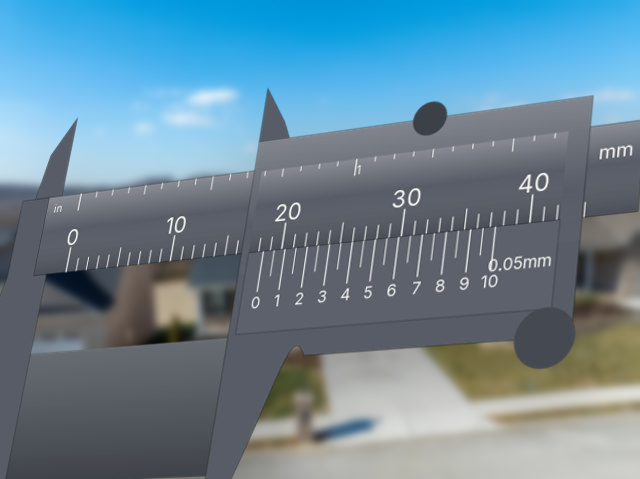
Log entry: 18.4 mm
